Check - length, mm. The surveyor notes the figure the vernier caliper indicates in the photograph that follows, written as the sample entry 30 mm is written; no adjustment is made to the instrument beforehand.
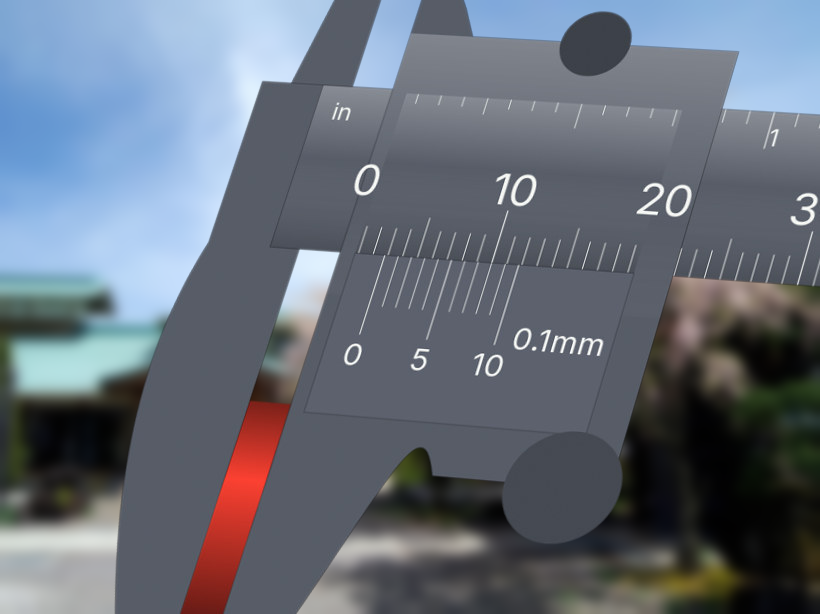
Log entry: 2.8 mm
